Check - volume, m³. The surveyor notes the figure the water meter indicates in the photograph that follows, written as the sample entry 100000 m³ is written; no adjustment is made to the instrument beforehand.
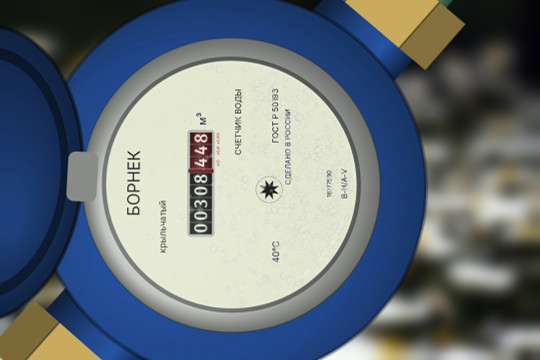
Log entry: 308.448 m³
